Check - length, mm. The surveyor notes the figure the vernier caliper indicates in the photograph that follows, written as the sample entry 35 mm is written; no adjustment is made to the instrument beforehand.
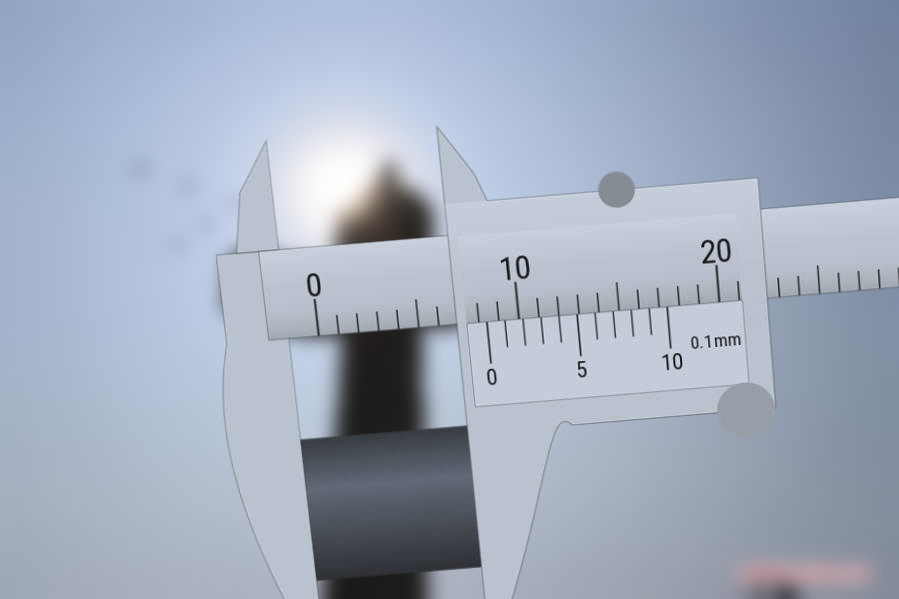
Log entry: 8.4 mm
